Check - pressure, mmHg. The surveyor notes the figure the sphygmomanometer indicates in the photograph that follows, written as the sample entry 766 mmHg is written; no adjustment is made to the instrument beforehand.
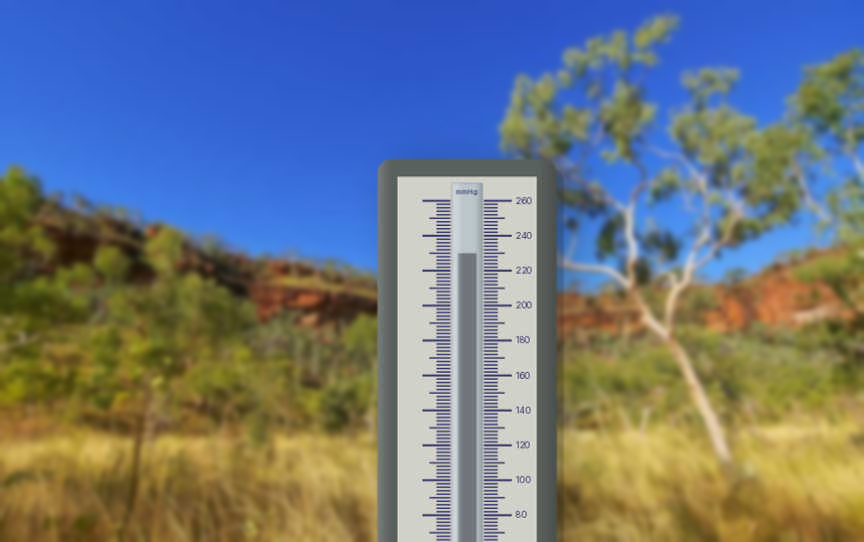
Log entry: 230 mmHg
